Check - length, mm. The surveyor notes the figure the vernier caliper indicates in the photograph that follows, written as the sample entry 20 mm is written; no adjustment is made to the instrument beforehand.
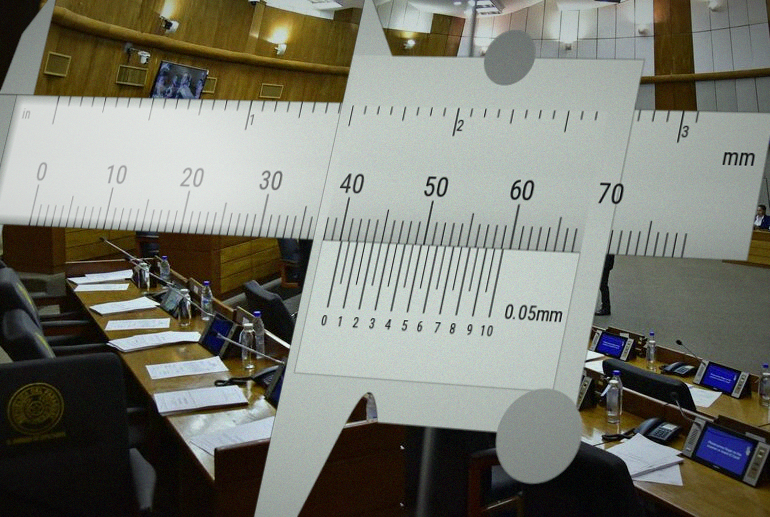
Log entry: 40.2 mm
